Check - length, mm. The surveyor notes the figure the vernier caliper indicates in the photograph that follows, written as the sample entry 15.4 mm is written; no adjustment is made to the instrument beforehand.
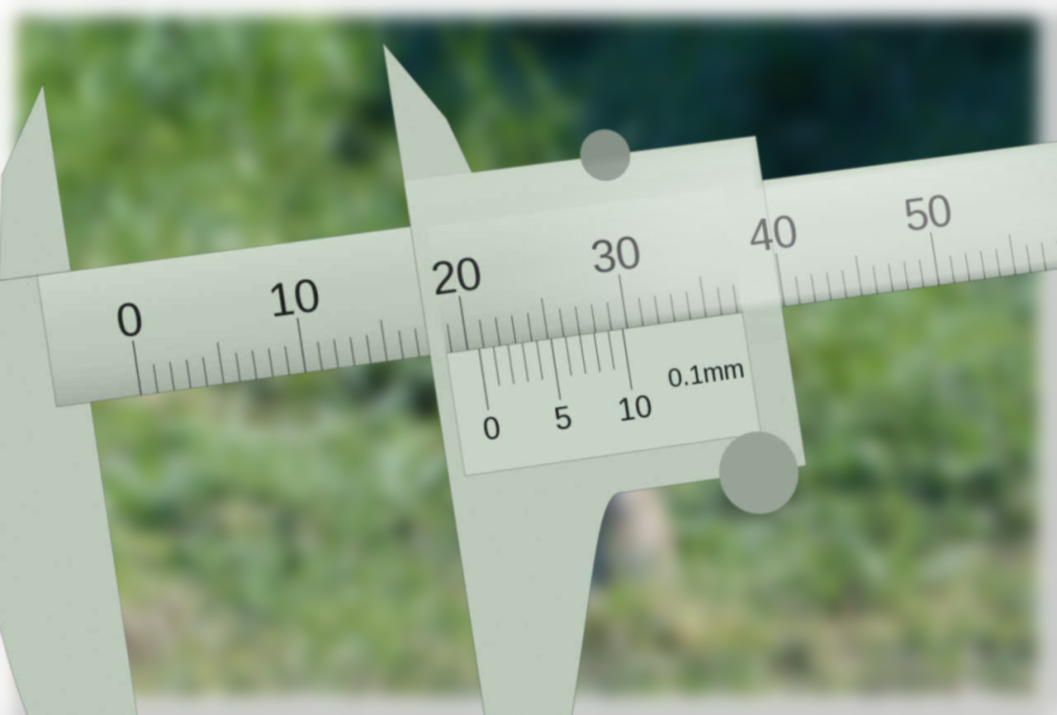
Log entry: 20.7 mm
